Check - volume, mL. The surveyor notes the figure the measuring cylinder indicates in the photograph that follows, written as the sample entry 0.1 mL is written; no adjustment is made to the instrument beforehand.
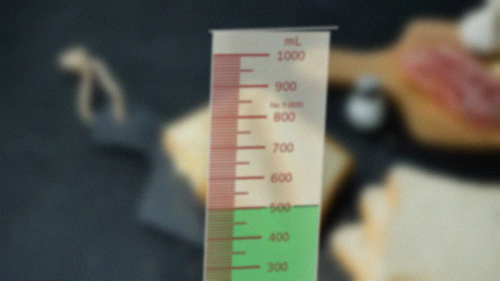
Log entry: 500 mL
